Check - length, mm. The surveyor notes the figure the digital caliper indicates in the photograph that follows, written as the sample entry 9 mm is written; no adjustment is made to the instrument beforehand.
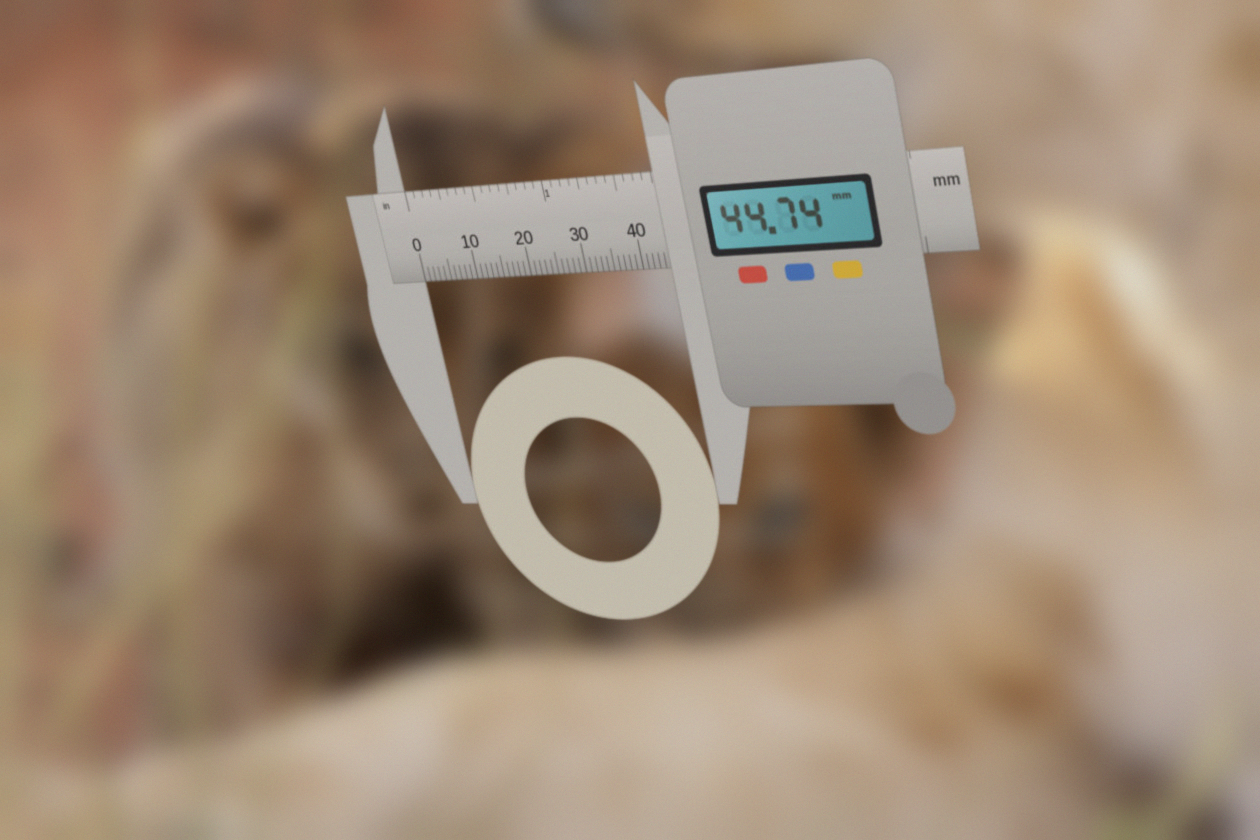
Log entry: 44.74 mm
